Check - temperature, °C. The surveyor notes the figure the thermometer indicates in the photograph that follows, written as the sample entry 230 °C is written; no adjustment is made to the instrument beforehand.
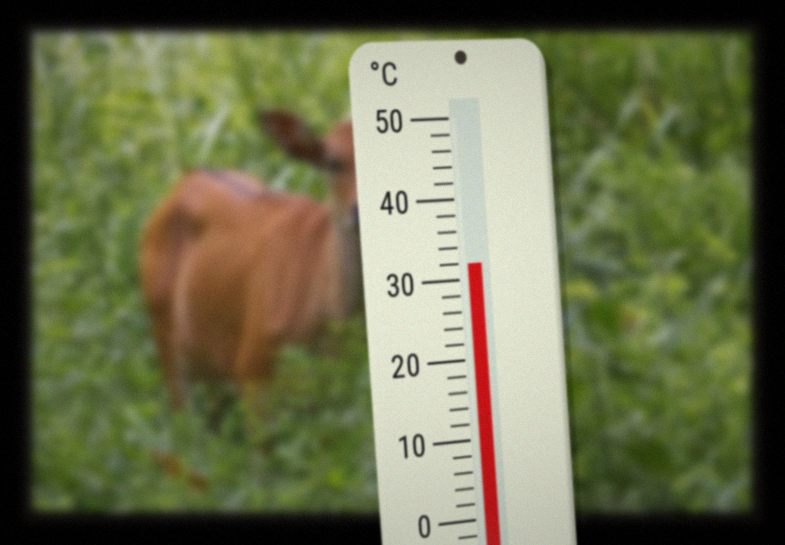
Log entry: 32 °C
